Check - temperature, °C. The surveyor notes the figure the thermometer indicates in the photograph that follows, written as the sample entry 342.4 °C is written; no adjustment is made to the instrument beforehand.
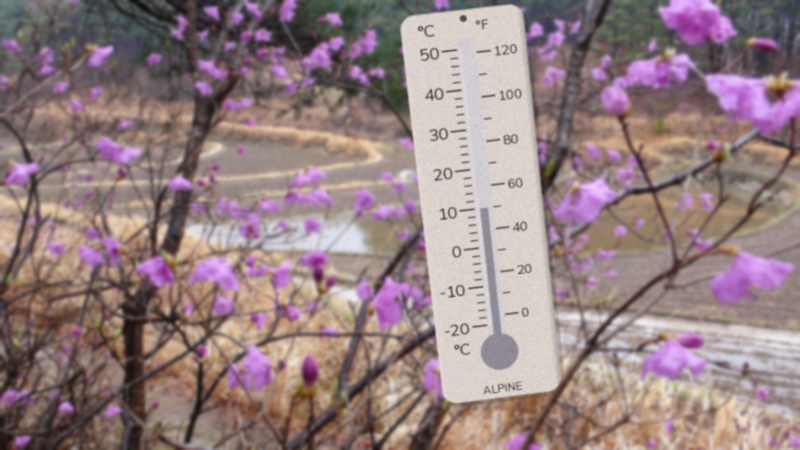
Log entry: 10 °C
